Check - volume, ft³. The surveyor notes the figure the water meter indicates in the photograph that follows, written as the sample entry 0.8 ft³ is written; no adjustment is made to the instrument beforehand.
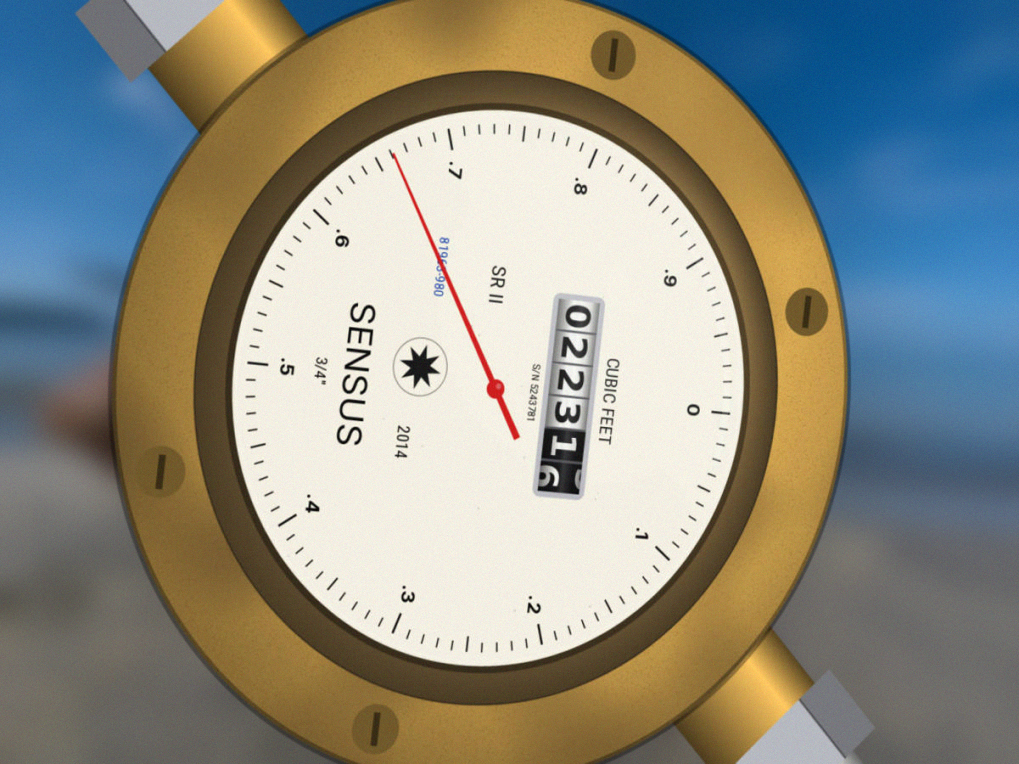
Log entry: 22315.66 ft³
